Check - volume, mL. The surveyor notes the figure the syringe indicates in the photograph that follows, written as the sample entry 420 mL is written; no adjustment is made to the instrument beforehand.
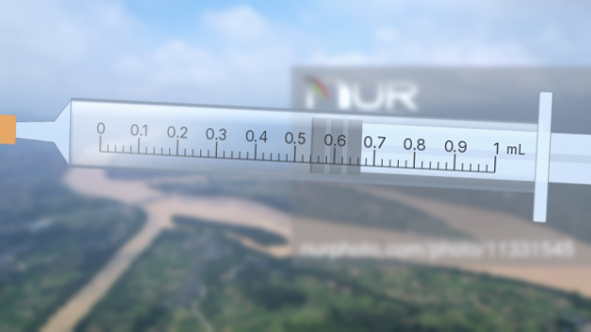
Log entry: 0.54 mL
